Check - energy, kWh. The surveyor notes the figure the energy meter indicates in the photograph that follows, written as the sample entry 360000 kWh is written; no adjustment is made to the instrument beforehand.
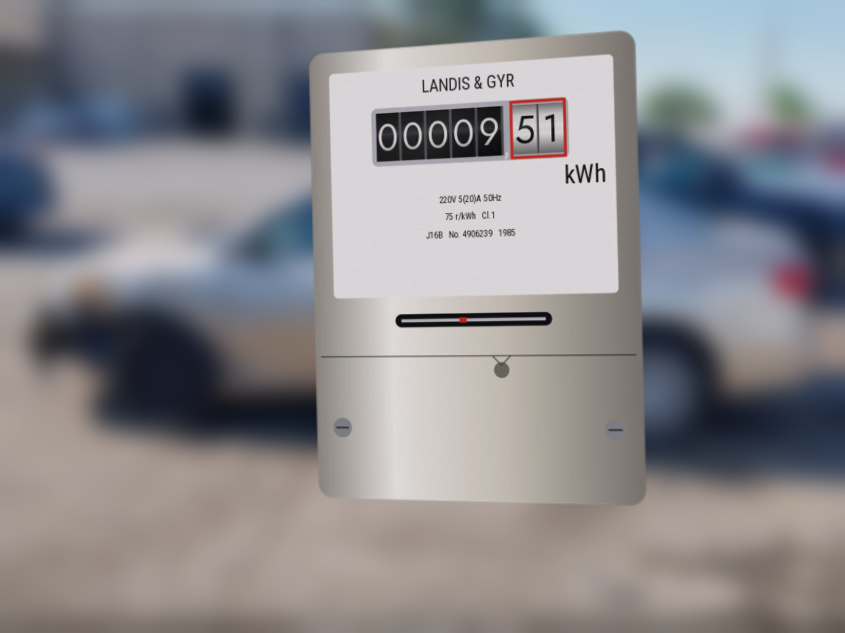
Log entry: 9.51 kWh
